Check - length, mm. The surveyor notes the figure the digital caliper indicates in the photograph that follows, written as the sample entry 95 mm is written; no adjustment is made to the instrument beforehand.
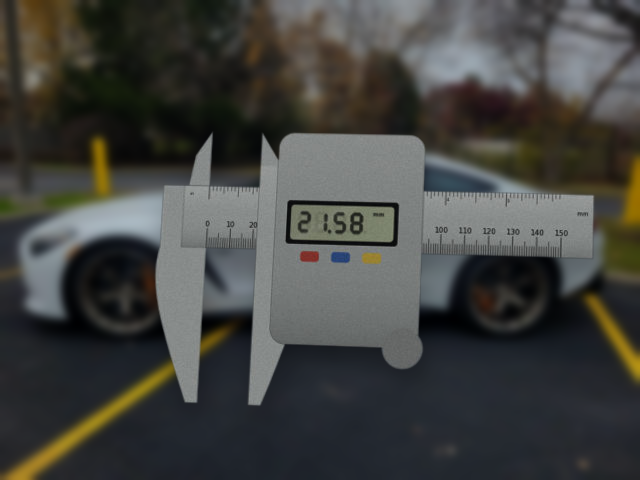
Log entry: 21.58 mm
